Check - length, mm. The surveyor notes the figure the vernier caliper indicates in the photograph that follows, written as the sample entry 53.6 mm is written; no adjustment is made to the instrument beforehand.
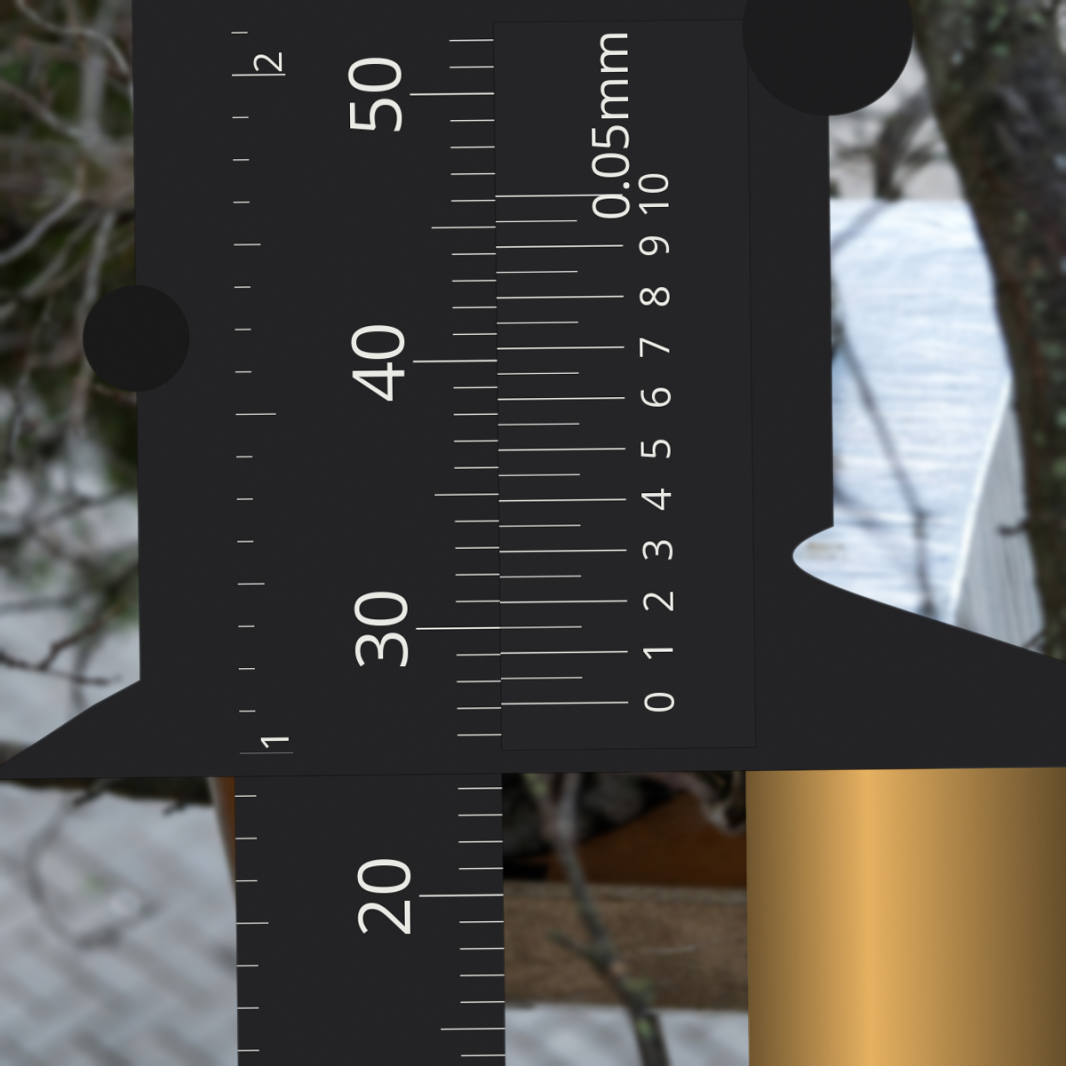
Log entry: 27.15 mm
